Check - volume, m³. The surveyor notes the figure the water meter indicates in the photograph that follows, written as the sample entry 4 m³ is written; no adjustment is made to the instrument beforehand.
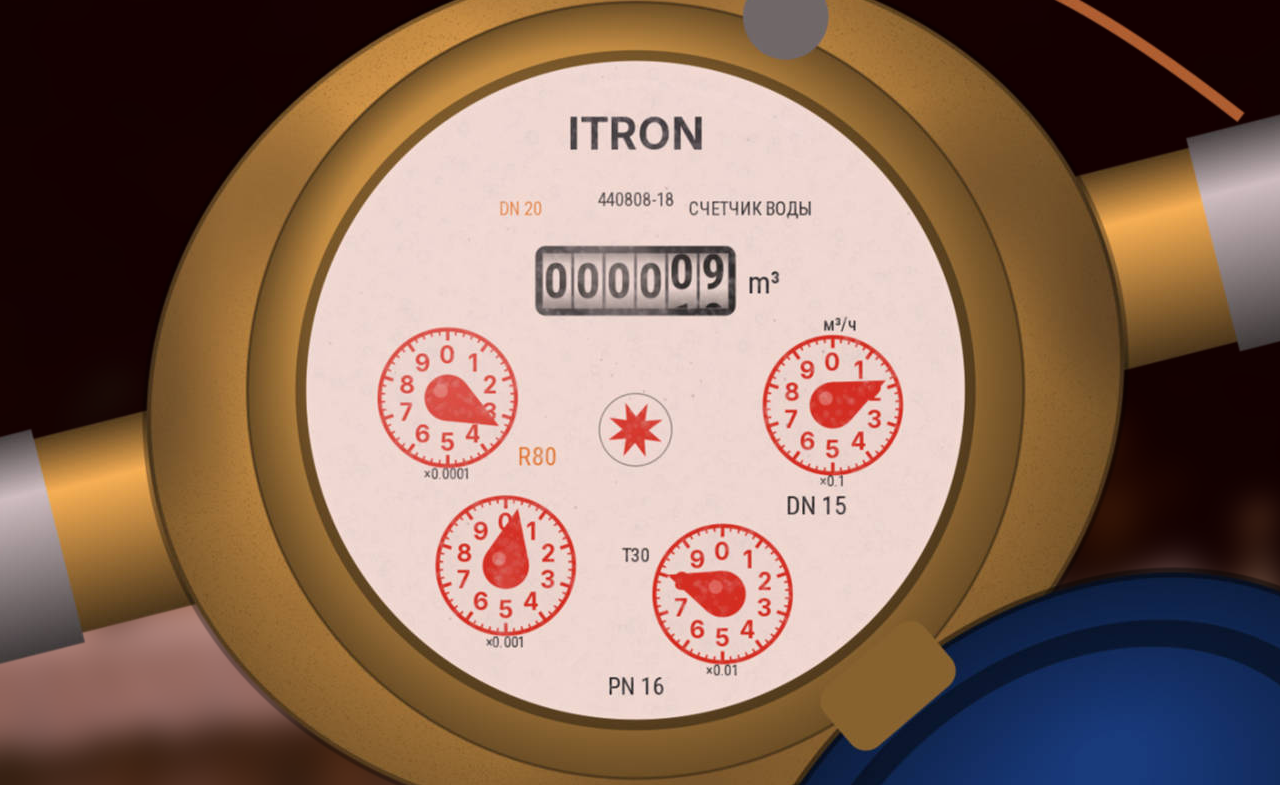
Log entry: 9.1803 m³
